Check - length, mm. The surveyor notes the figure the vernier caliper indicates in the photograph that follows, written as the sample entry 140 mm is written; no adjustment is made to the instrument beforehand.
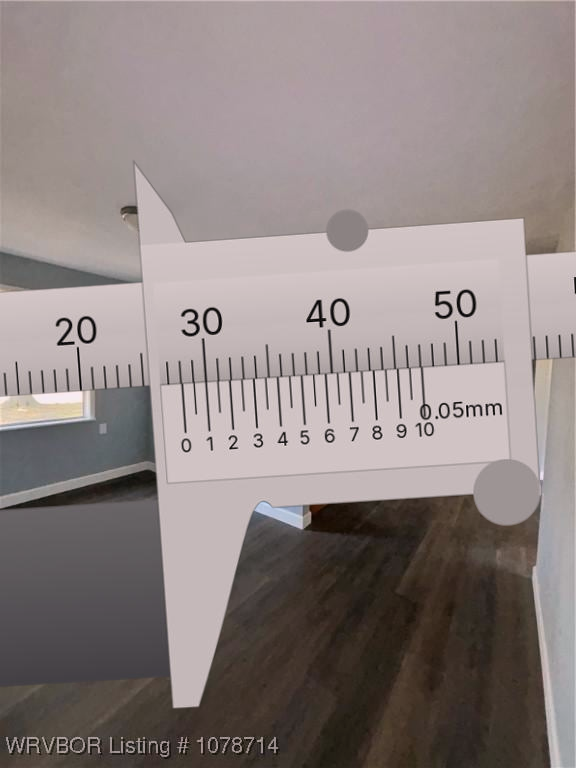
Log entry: 28.1 mm
